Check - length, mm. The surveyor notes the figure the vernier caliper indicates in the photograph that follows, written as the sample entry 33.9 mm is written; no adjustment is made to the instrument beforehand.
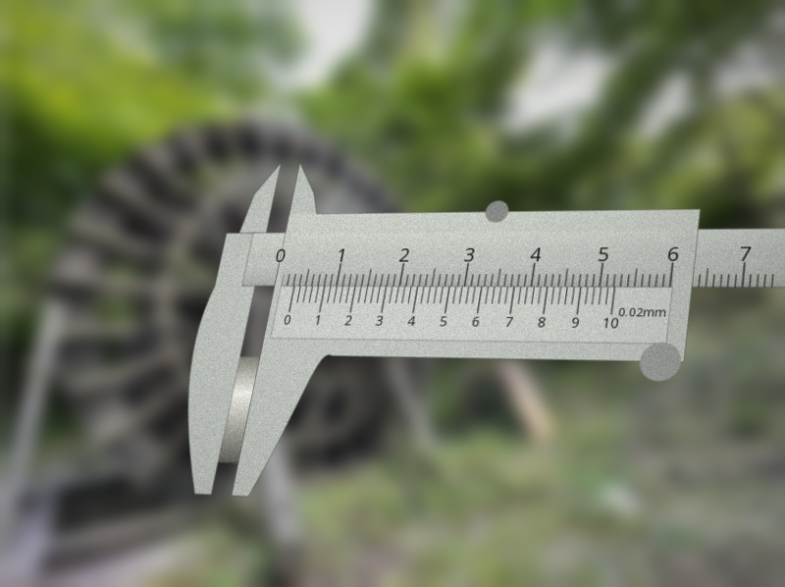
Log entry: 3.2 mm
